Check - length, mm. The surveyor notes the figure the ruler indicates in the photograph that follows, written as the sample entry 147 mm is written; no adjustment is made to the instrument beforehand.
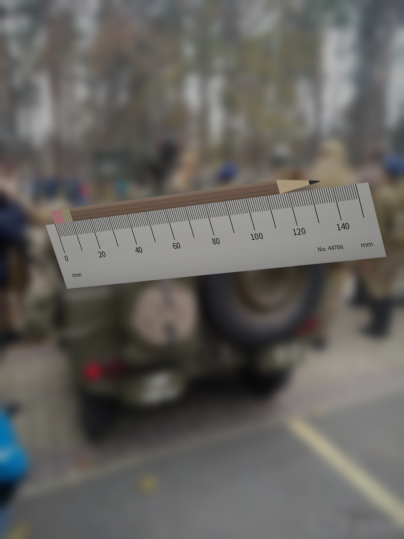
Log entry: 135 mm
